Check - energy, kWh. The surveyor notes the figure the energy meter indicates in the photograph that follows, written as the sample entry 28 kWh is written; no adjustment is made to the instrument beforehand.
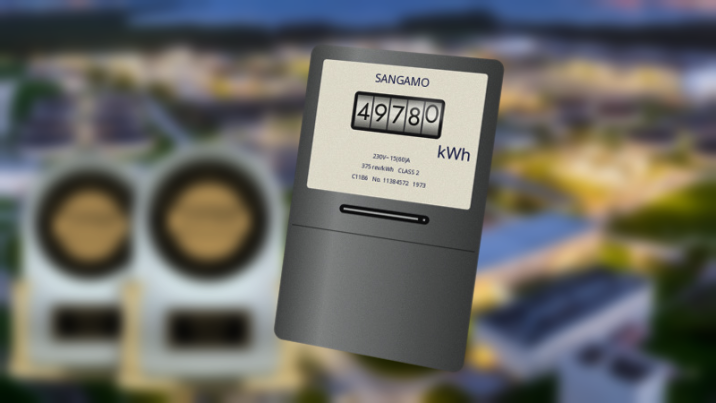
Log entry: 49780 kWh
